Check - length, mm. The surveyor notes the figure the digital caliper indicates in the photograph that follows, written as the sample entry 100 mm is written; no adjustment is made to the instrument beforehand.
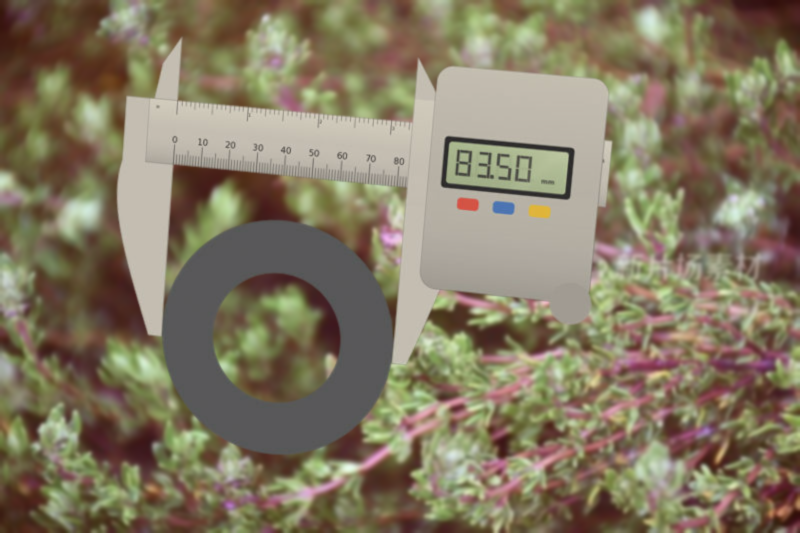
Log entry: 83.50 mm
